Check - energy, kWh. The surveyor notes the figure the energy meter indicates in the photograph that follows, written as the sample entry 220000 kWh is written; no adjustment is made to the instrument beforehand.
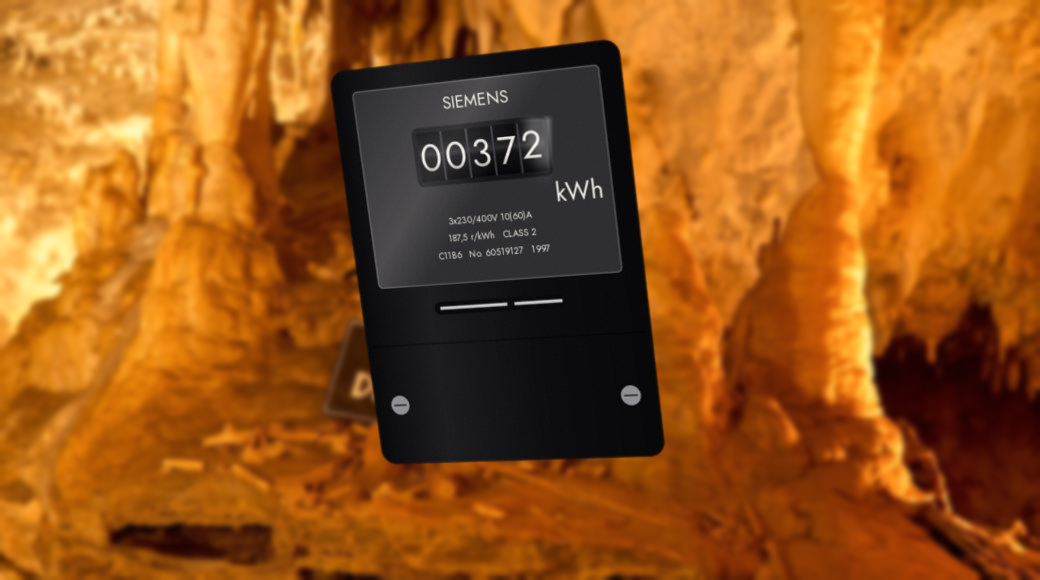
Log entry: 372 kWh
